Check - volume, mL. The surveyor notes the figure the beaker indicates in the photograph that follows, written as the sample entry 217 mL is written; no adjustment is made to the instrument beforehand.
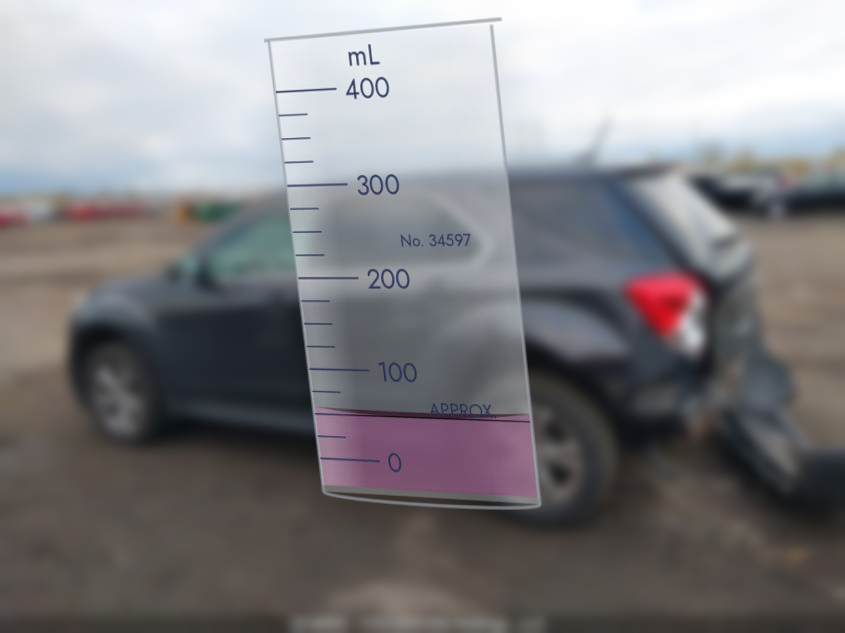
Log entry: 50 mL
